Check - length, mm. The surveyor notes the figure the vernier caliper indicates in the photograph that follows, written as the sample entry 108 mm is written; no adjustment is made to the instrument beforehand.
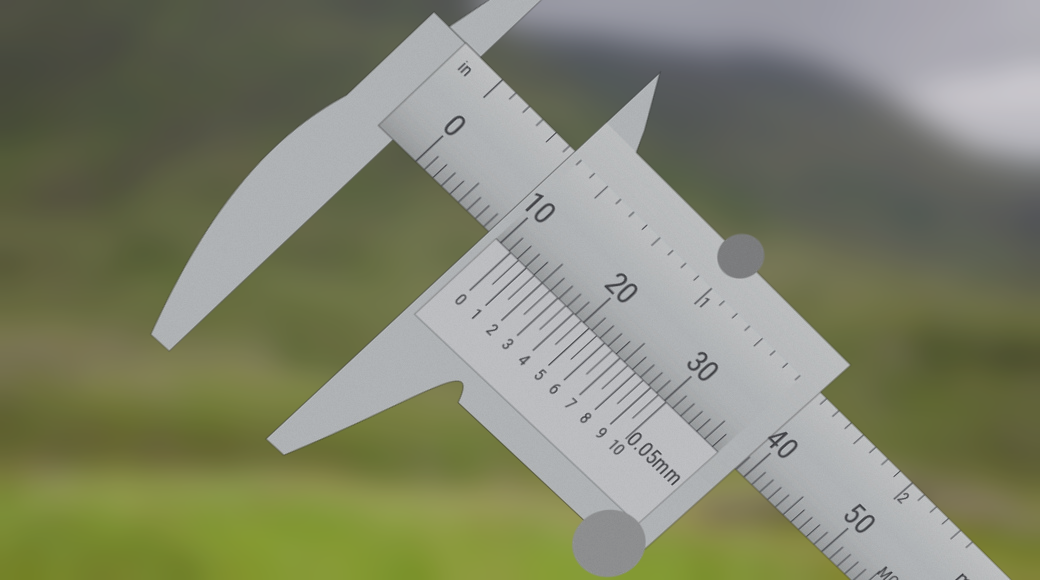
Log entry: 11.2 mm
